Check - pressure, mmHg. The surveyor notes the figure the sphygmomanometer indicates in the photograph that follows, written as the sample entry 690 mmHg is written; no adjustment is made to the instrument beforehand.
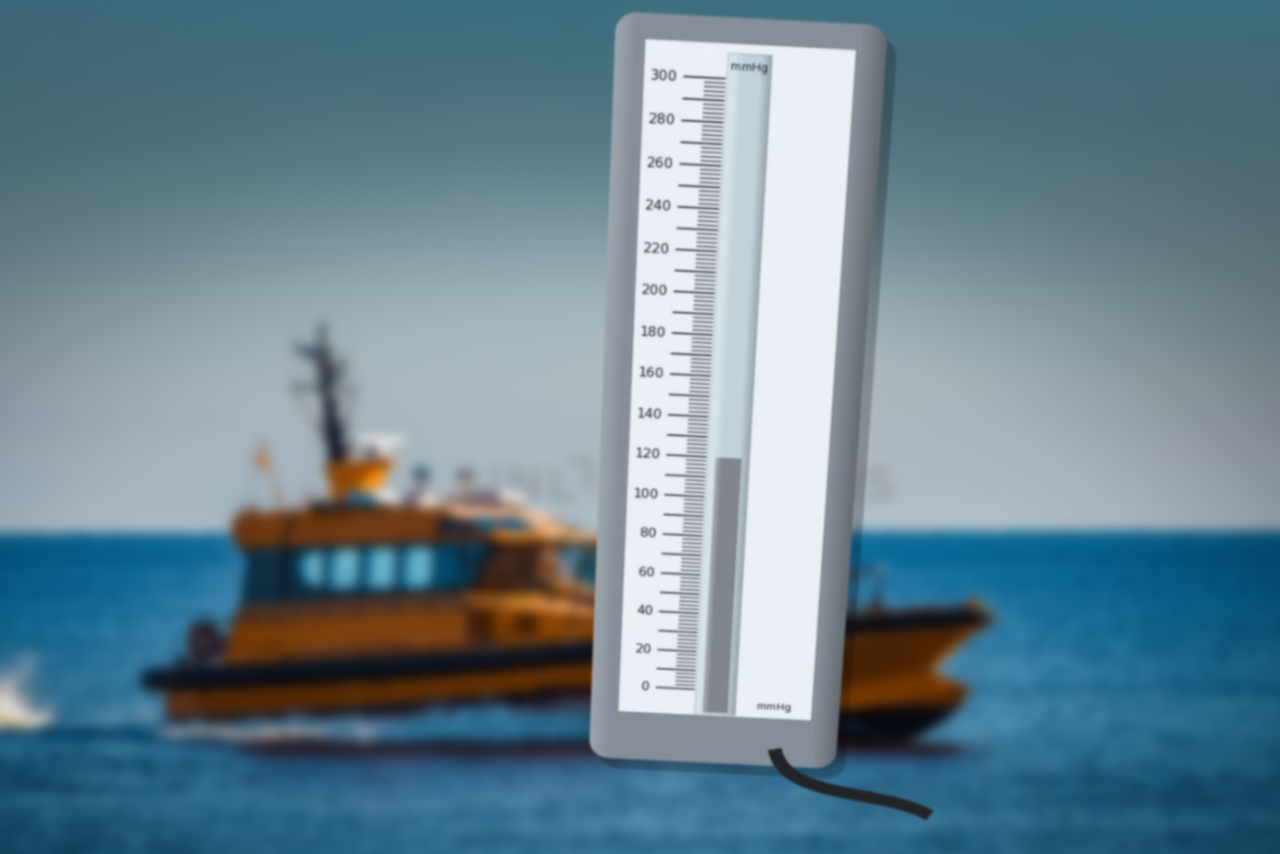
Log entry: 120 mmHg
